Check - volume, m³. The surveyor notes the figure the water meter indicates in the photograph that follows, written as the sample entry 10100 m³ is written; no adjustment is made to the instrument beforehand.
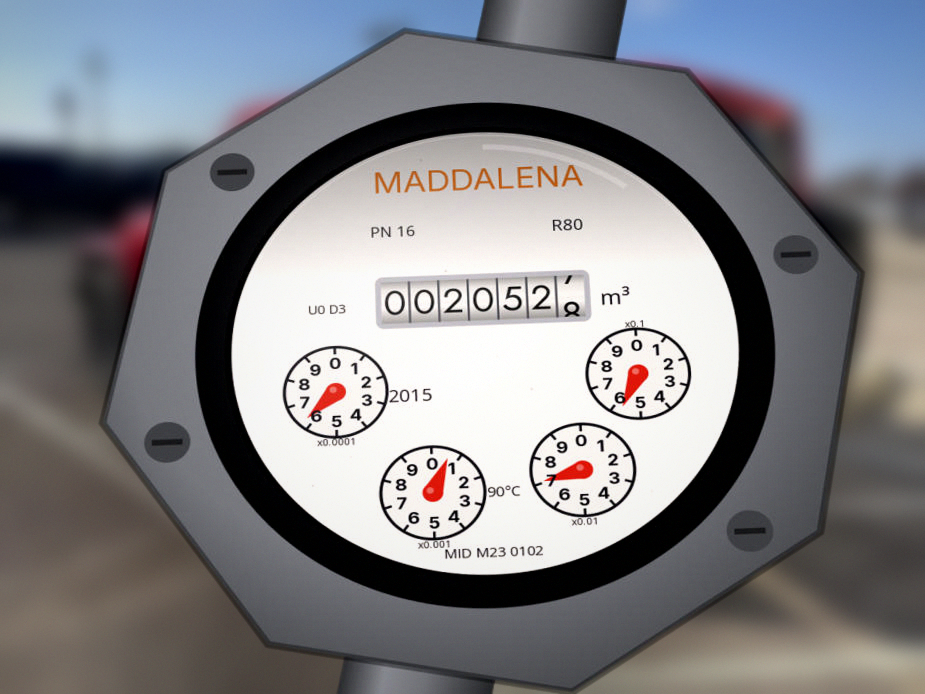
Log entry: 20527.5706 m³
